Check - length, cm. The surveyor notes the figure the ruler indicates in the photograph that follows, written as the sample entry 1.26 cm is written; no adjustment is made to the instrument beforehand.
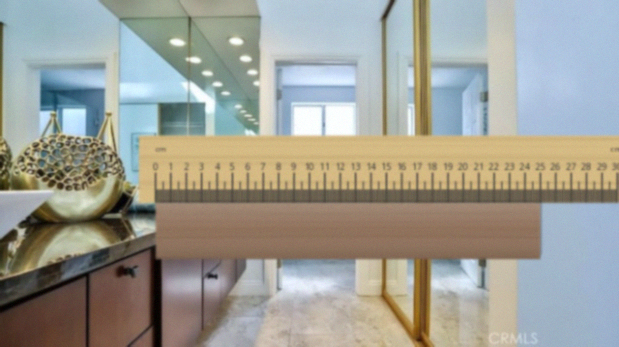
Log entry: 25 cm
